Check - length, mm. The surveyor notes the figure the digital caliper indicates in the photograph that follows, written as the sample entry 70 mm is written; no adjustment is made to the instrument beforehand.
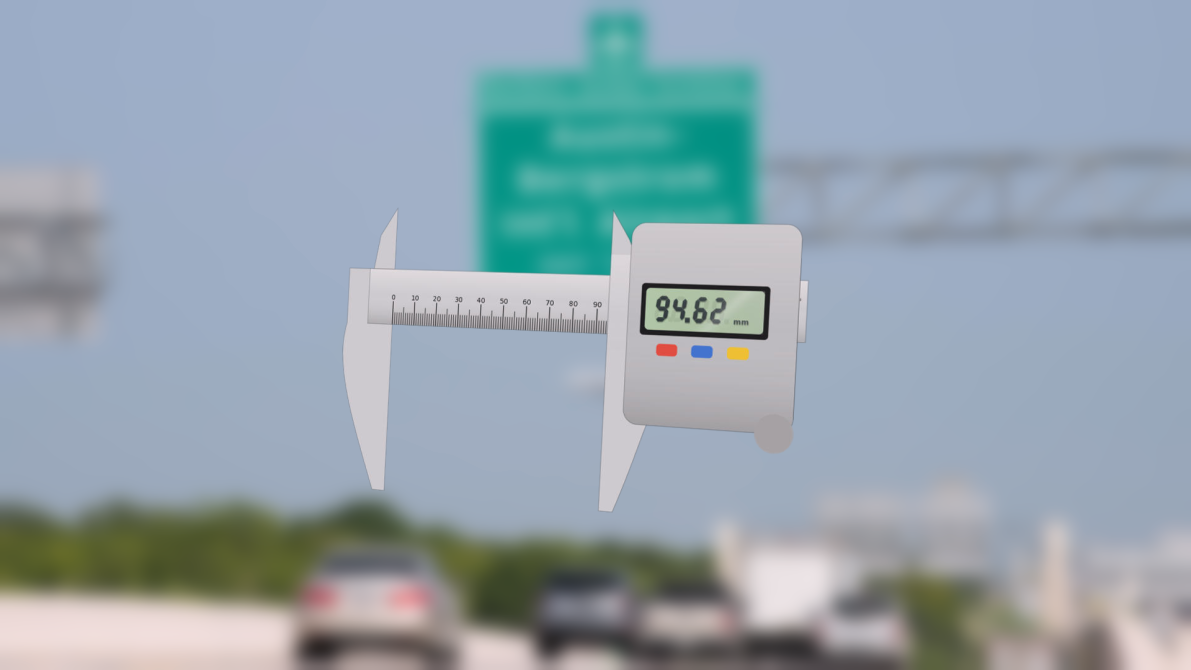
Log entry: 94.62 mm
